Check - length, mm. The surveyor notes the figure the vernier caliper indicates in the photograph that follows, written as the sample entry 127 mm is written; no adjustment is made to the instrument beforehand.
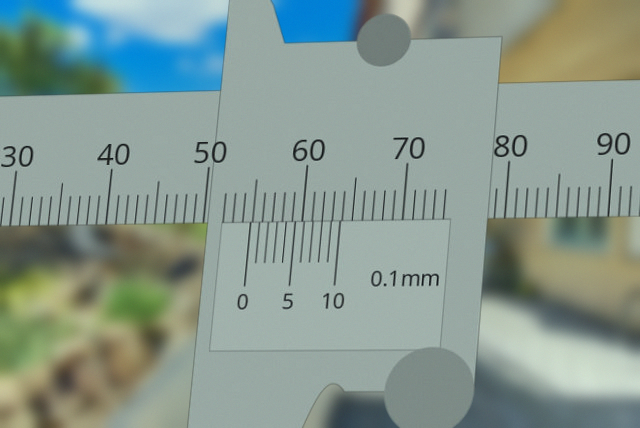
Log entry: 54.8 mm
